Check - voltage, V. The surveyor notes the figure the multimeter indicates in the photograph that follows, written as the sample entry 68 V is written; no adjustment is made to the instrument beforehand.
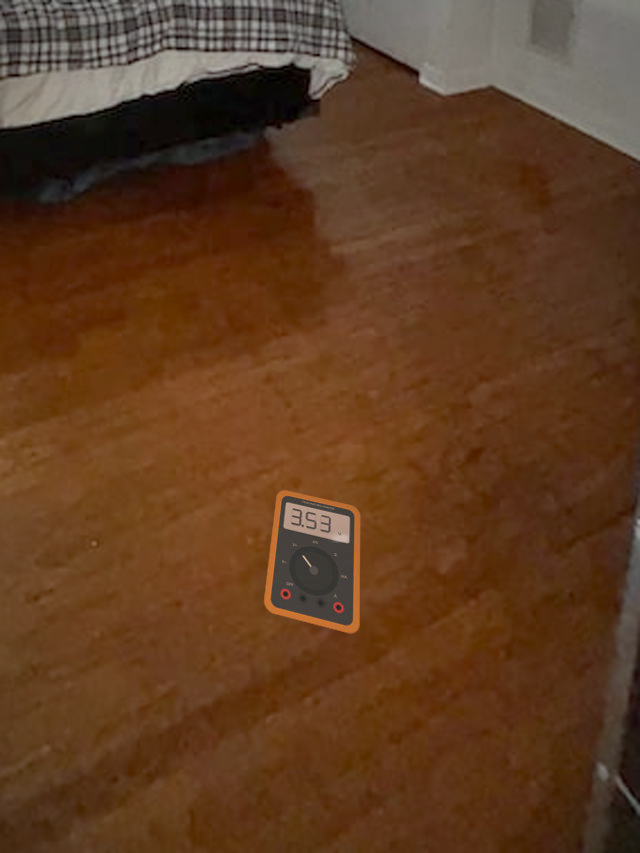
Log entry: 3.53 V
